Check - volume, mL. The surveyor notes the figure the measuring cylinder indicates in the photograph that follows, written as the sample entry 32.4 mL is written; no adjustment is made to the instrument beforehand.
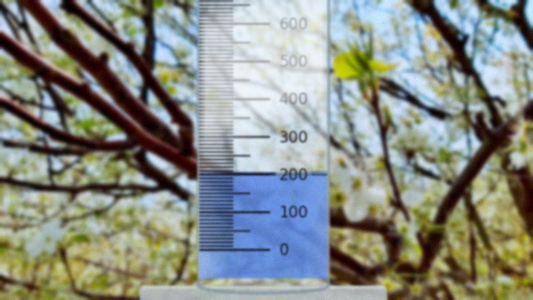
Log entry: 200 mL
